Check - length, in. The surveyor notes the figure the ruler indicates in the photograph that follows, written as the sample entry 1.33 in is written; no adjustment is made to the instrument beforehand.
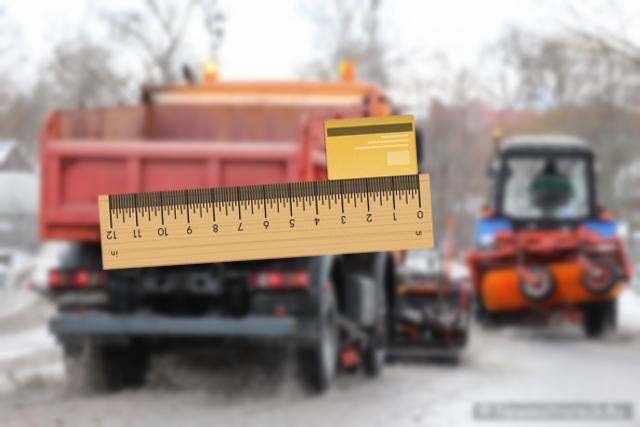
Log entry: 3.5 in
